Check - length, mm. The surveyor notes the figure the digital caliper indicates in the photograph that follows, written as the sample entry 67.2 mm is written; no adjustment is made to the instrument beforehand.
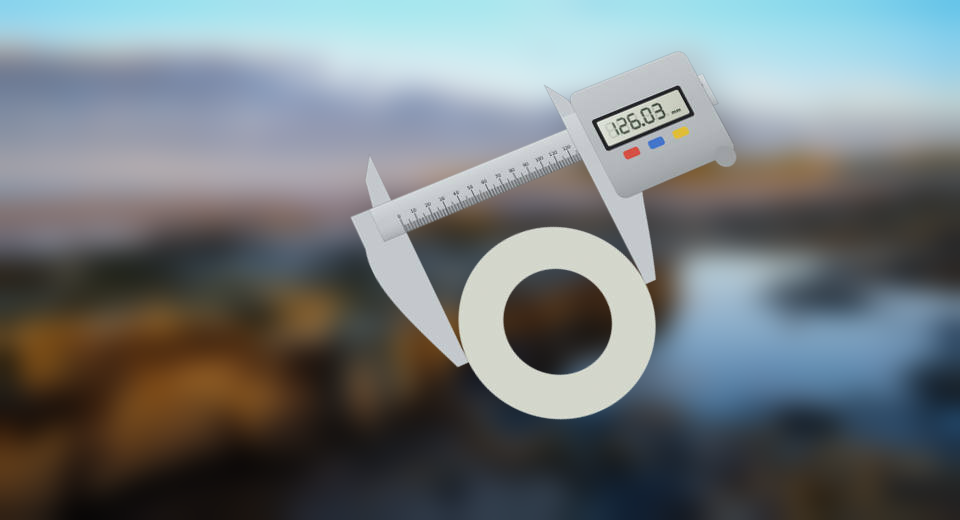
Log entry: 126.03 mm
